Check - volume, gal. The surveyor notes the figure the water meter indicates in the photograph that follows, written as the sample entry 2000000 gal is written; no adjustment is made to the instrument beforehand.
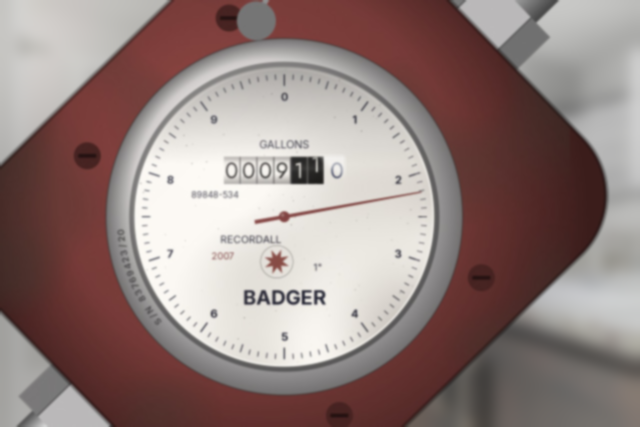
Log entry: 9112.2 gal
